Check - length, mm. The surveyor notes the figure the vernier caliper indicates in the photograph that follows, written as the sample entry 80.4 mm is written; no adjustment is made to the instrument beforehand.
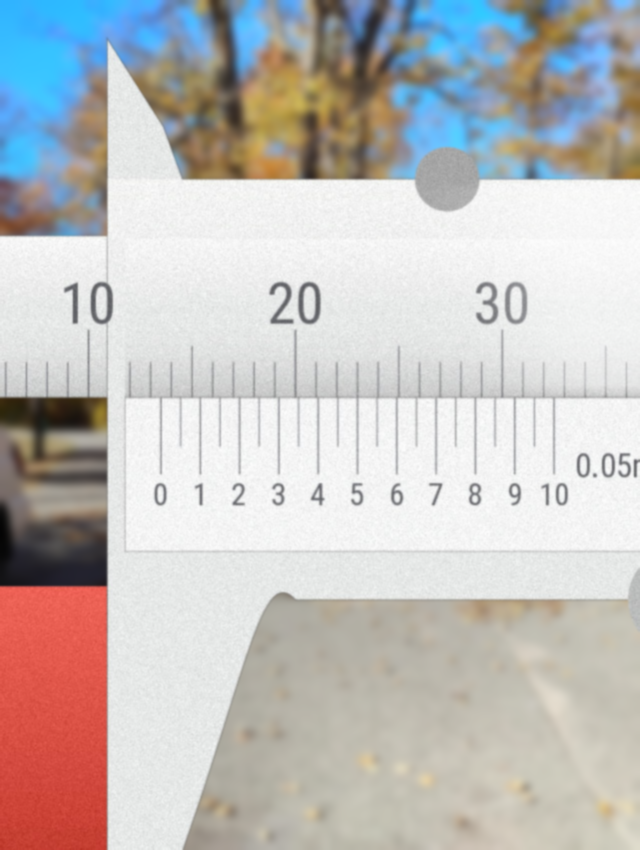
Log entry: 13.5 mm
